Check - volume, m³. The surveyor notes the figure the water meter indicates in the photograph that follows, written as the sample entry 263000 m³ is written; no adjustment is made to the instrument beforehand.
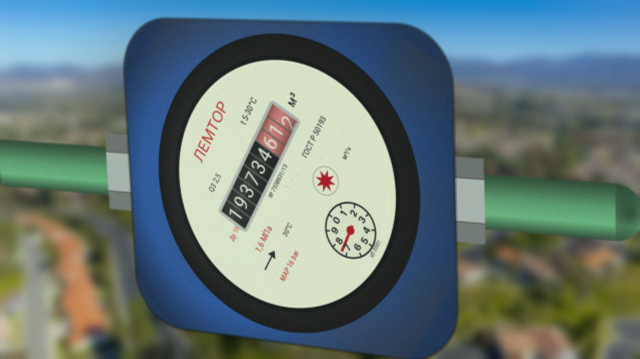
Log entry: 193734.6117 m³
